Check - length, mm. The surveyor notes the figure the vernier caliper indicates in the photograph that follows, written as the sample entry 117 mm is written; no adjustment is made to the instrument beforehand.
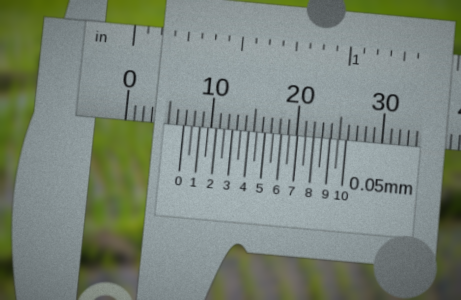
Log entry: 6.8 mm
